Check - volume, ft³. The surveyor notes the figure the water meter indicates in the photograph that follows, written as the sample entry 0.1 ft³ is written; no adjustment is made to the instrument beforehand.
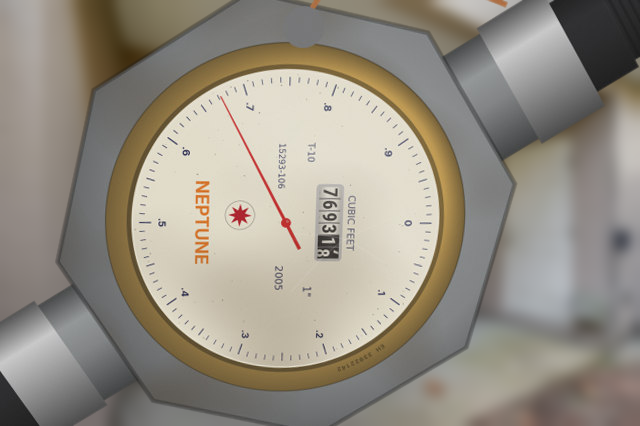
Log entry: 769317.67 ft³
